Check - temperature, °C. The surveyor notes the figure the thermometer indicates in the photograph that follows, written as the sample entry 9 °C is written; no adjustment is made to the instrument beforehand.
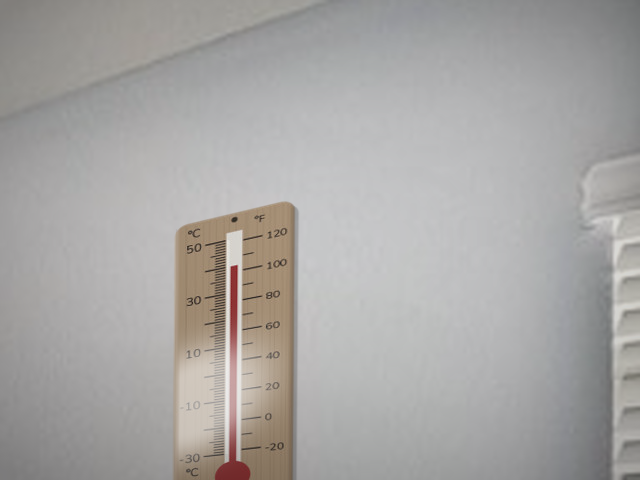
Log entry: 40 °C
